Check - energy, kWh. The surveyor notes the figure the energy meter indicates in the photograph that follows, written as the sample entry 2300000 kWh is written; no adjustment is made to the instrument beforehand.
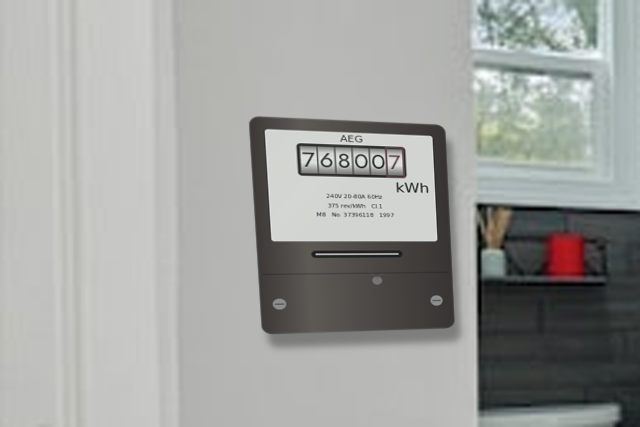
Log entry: 76800.7 kWh
